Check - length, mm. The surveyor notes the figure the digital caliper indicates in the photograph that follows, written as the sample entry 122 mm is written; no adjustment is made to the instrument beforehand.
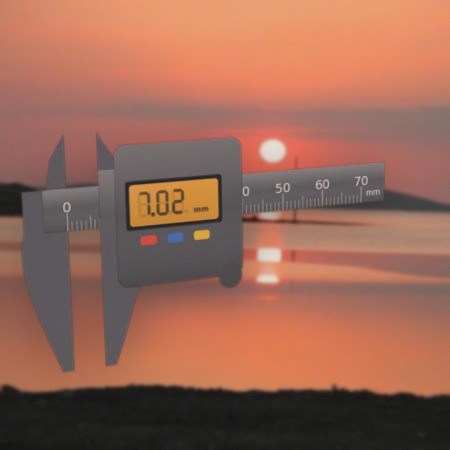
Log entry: 7.02 mm
